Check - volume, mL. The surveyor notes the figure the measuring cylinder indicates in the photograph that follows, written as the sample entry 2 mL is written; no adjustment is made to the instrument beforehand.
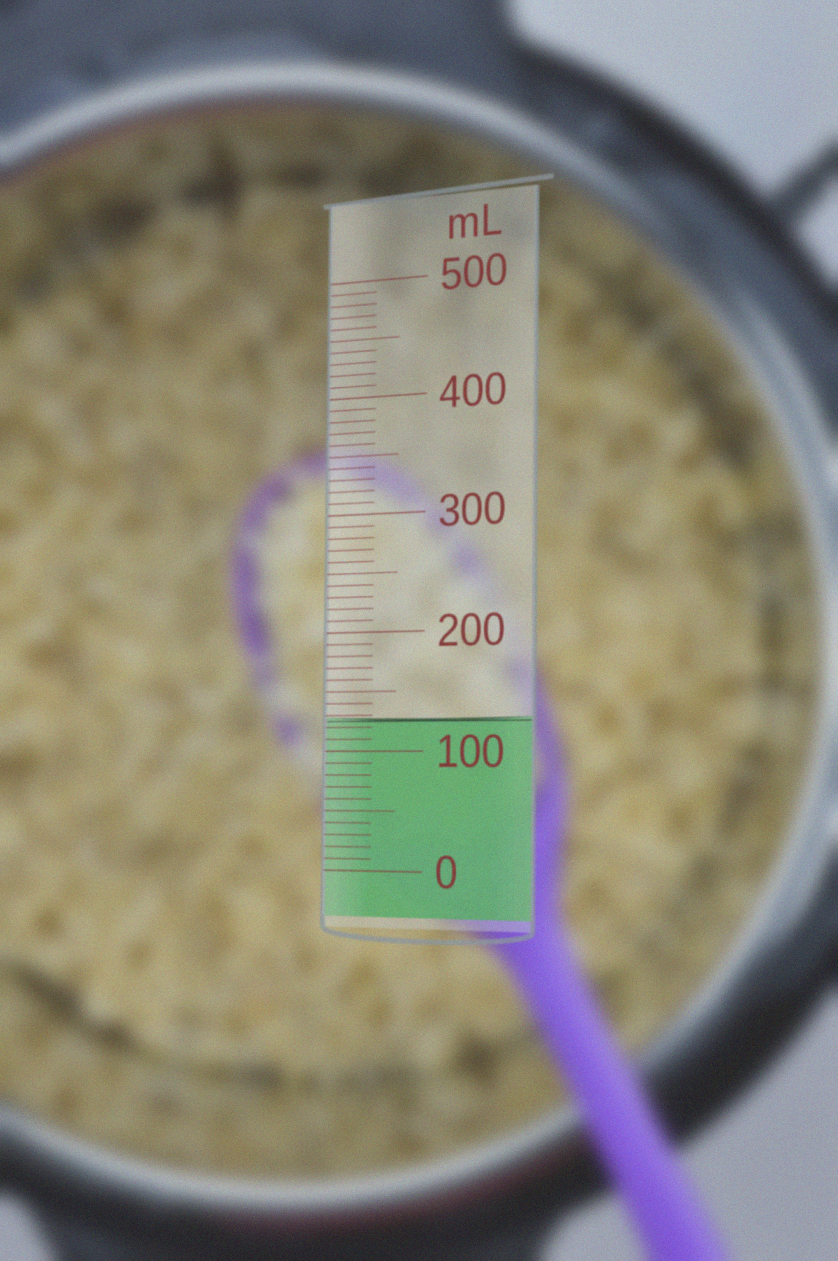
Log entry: 125 mL
